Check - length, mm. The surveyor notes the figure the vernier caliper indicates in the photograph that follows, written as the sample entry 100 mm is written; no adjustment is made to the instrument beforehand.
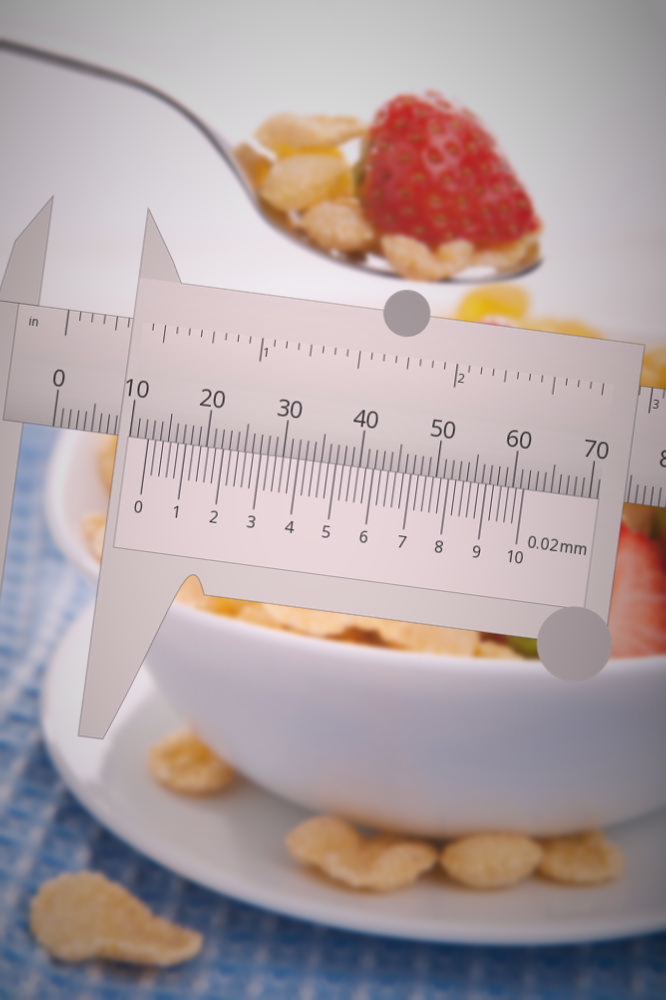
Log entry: 12.4 mm
